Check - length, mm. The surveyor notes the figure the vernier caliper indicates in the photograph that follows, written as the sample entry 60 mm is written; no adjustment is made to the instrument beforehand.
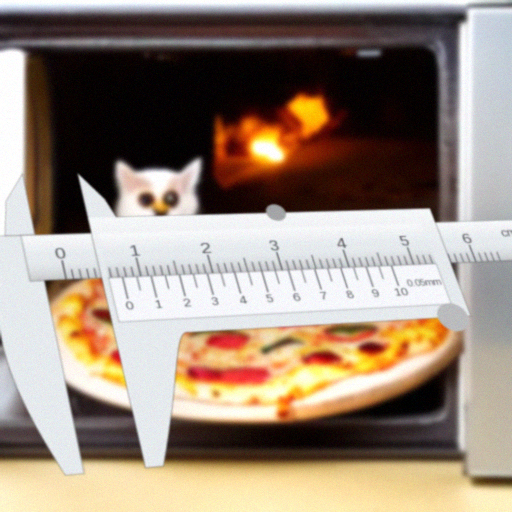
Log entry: 7.5 mm
